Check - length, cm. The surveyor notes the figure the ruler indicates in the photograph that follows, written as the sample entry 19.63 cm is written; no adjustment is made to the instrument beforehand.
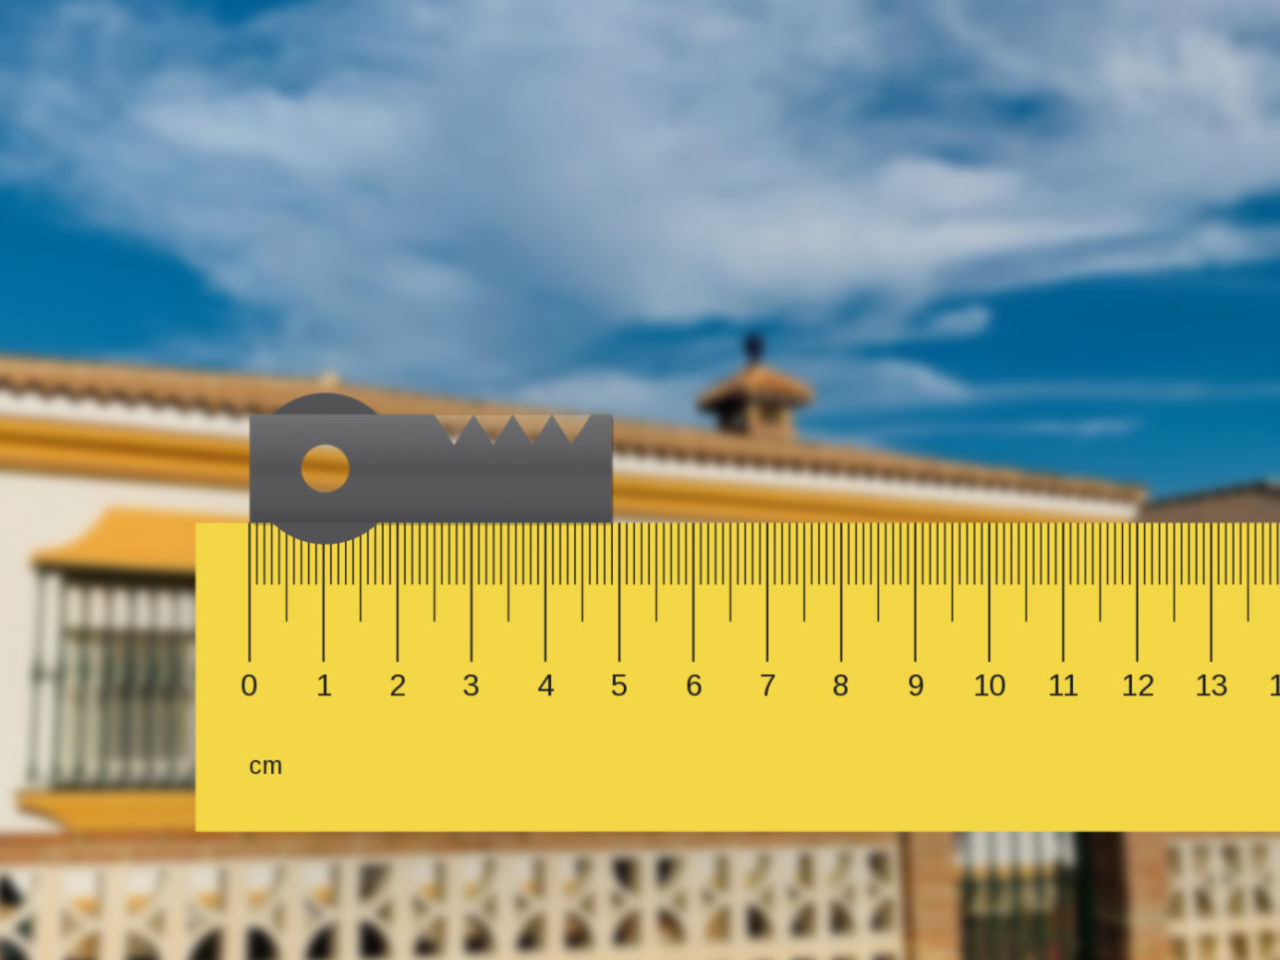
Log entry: 4.9 cm
